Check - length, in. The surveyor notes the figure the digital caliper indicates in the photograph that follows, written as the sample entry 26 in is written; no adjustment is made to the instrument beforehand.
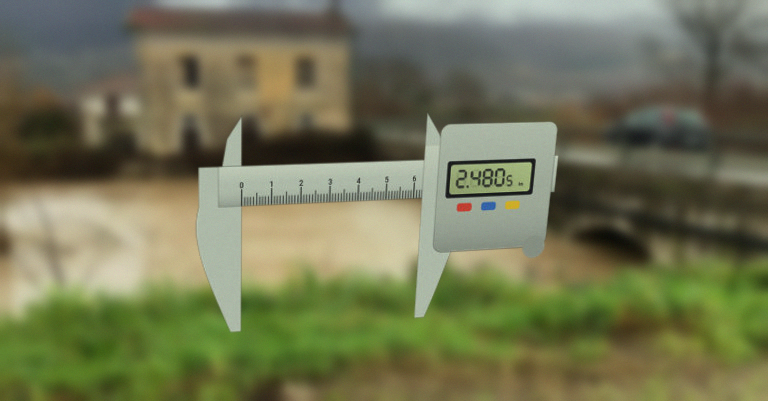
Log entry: 2.4805 in
